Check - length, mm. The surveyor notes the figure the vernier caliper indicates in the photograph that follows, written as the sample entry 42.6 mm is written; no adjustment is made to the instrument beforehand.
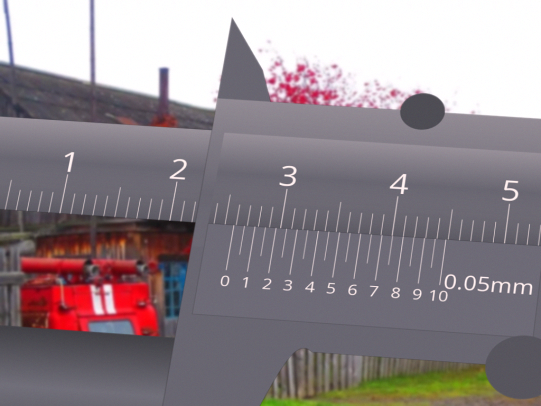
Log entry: 25.8 mm
